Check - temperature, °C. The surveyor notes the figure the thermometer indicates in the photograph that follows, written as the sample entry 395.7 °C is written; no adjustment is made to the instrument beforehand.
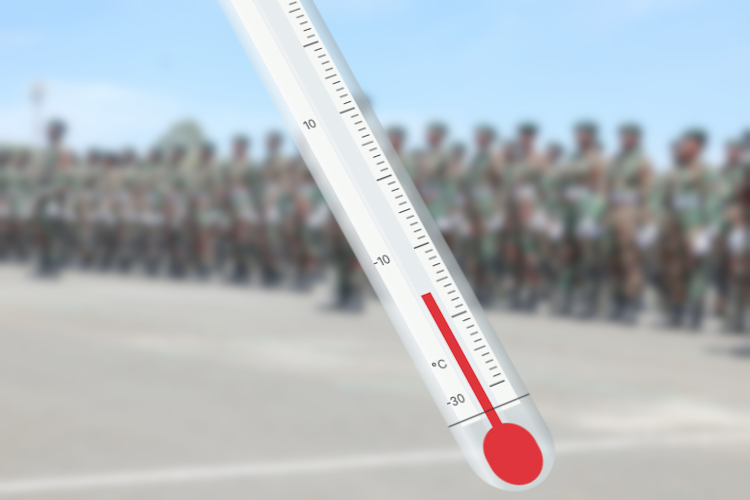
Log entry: -16 °C
